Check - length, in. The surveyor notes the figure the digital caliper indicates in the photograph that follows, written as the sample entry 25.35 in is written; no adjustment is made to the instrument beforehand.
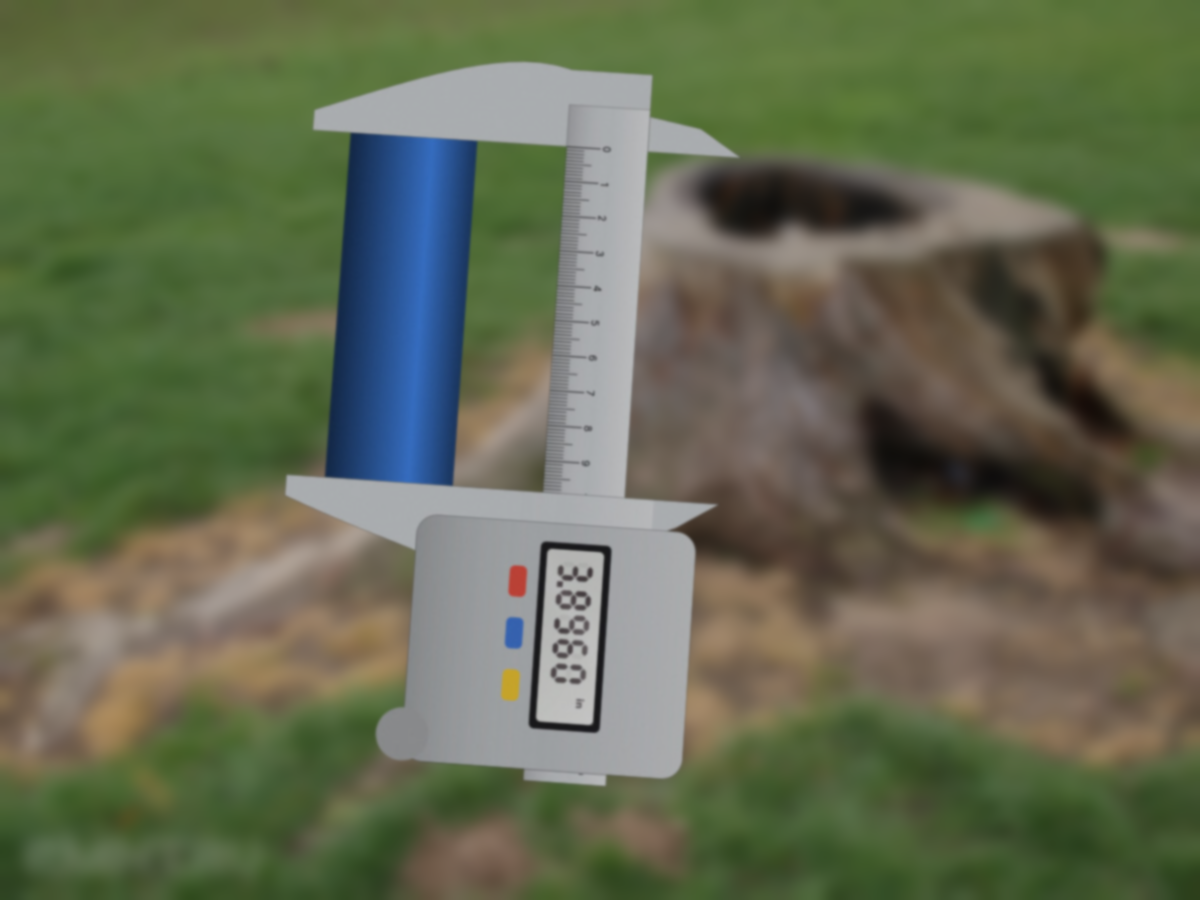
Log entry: 3.8960 in
